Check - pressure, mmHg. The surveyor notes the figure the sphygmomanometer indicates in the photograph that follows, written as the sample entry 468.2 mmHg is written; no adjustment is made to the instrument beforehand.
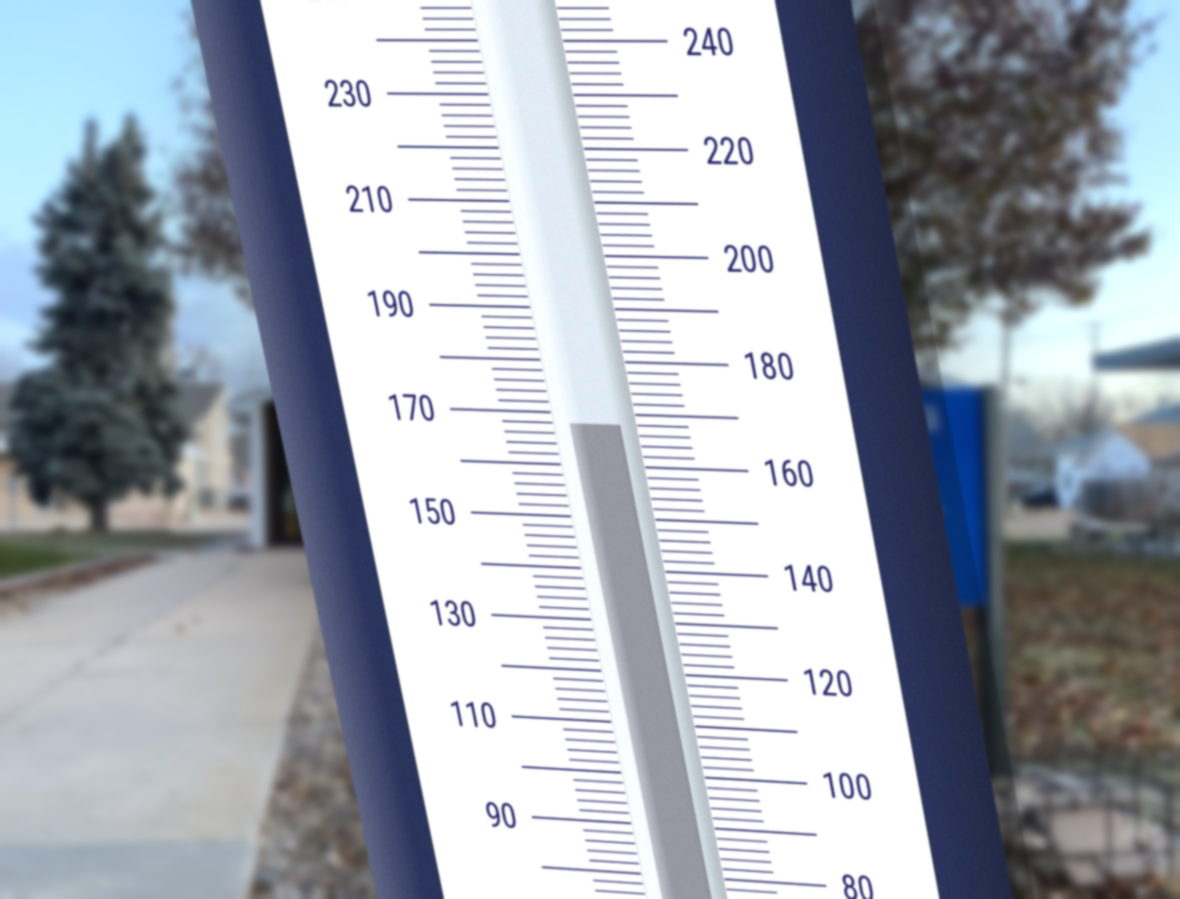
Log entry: 168 mmHg
